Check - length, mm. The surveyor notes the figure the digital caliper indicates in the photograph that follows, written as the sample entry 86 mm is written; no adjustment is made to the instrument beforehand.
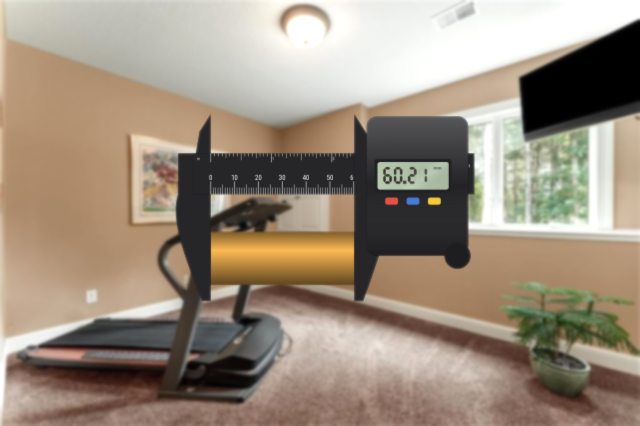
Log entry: 60.21 mm
